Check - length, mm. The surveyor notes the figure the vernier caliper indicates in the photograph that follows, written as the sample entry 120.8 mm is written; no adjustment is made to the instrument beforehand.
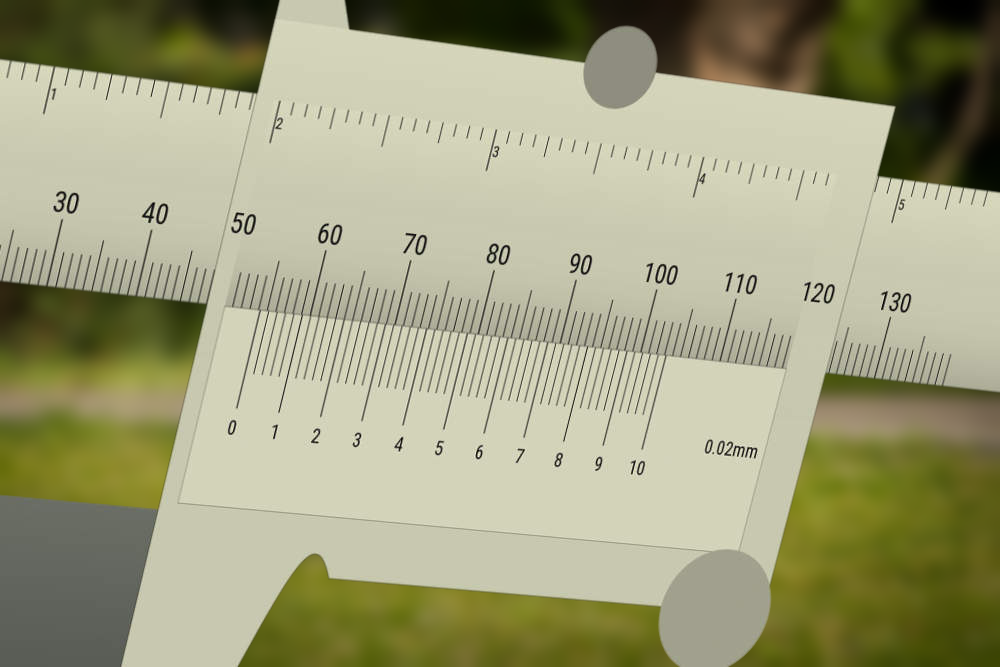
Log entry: 54.2 mm
